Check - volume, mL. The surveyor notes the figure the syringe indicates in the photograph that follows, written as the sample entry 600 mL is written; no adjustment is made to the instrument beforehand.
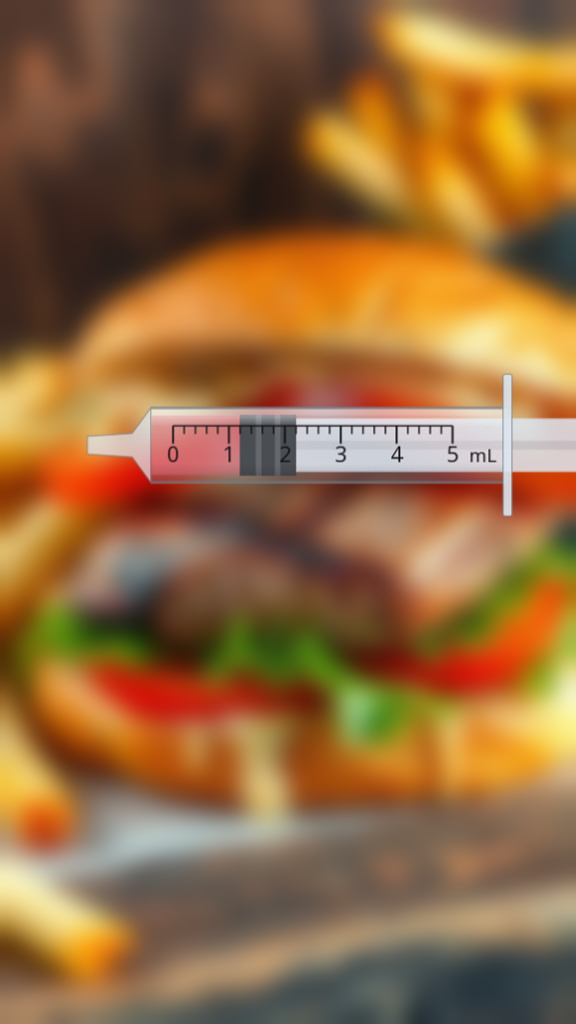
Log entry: 1.2 mL
